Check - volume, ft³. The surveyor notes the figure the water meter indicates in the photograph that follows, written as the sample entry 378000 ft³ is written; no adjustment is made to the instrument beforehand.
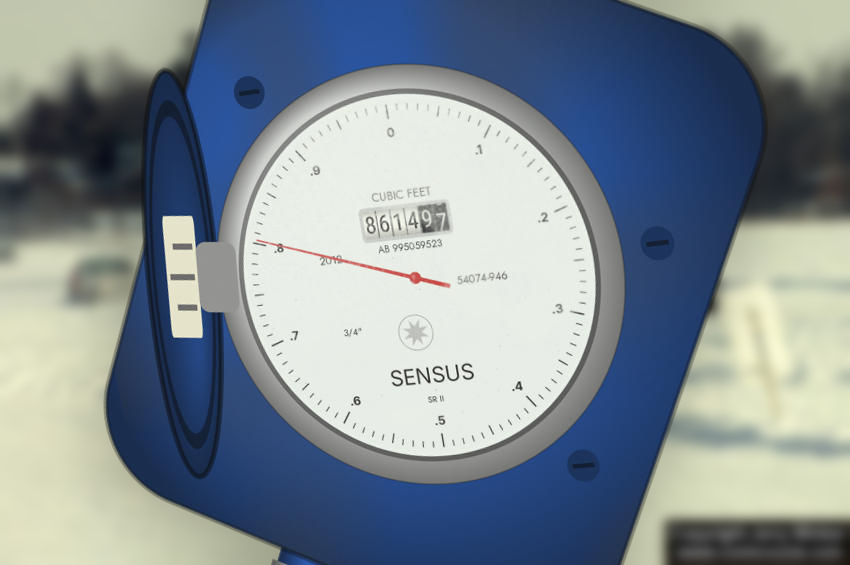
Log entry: 861496.80 ft³
